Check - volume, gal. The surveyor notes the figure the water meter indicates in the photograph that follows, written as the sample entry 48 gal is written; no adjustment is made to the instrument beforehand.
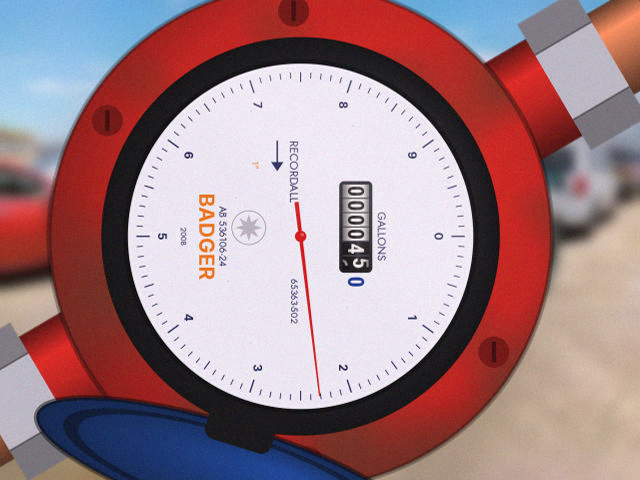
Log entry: 452.3 gal
